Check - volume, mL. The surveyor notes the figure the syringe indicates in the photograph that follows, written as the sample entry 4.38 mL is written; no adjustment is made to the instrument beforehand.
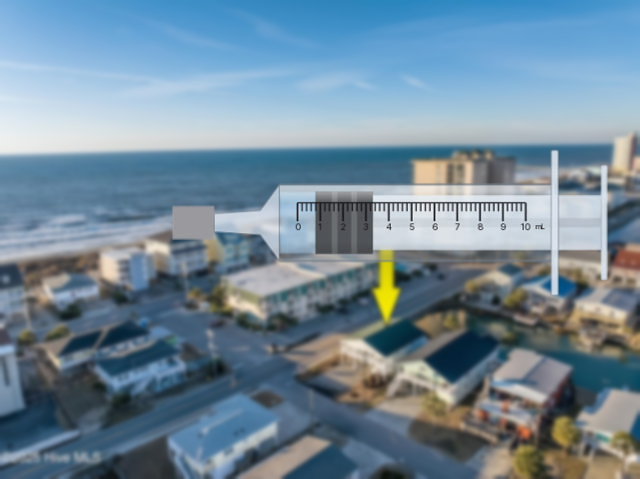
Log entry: 0.8 mL
